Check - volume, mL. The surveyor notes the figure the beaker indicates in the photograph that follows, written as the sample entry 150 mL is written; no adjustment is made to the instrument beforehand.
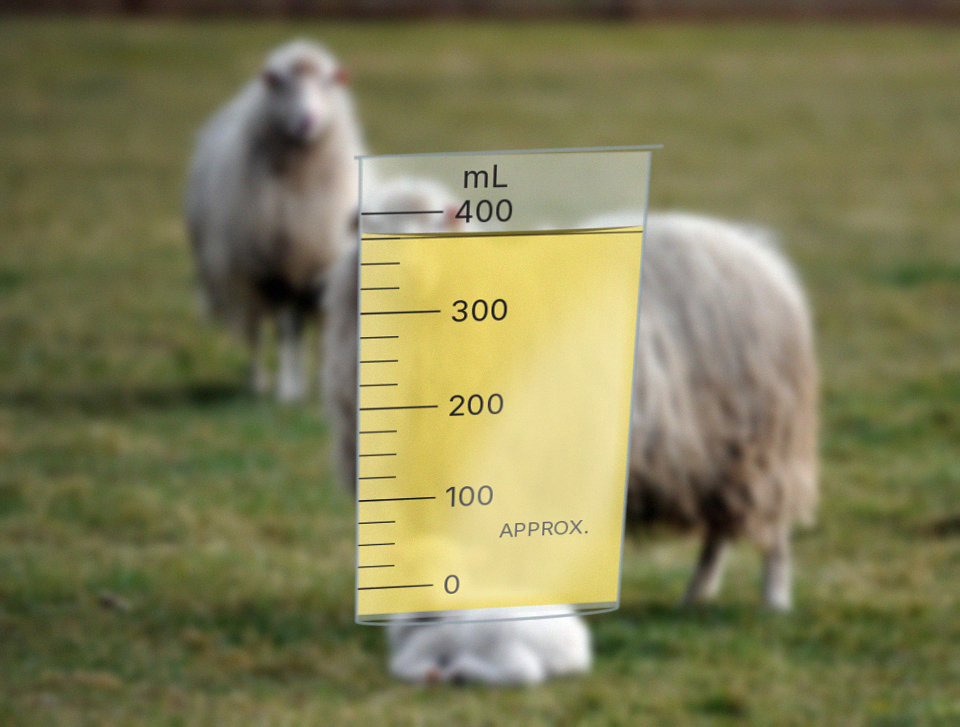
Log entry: 375 mL
